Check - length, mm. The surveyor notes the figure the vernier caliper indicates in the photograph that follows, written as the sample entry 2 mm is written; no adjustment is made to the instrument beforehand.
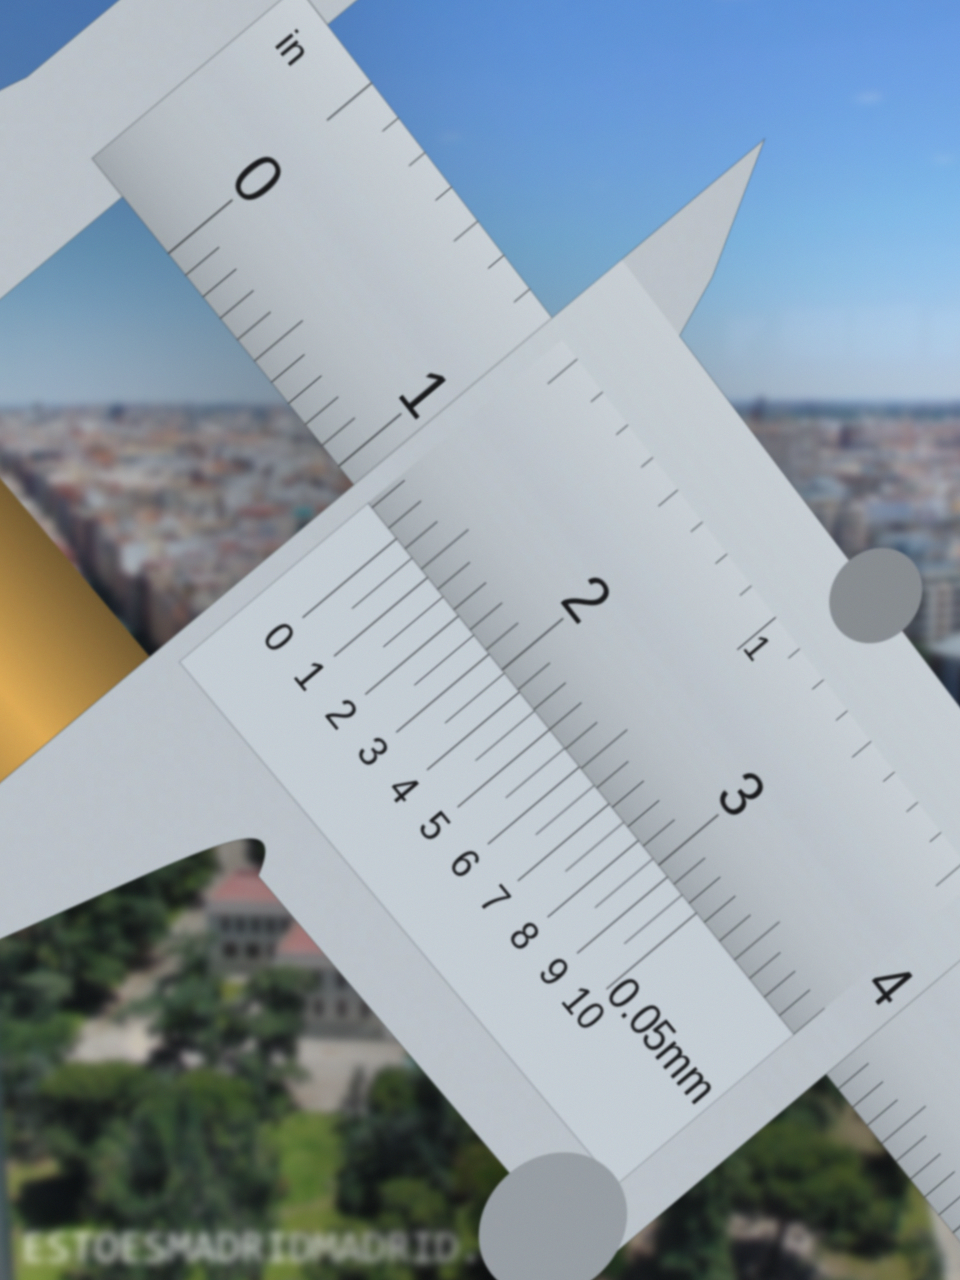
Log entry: 13.5 mm
